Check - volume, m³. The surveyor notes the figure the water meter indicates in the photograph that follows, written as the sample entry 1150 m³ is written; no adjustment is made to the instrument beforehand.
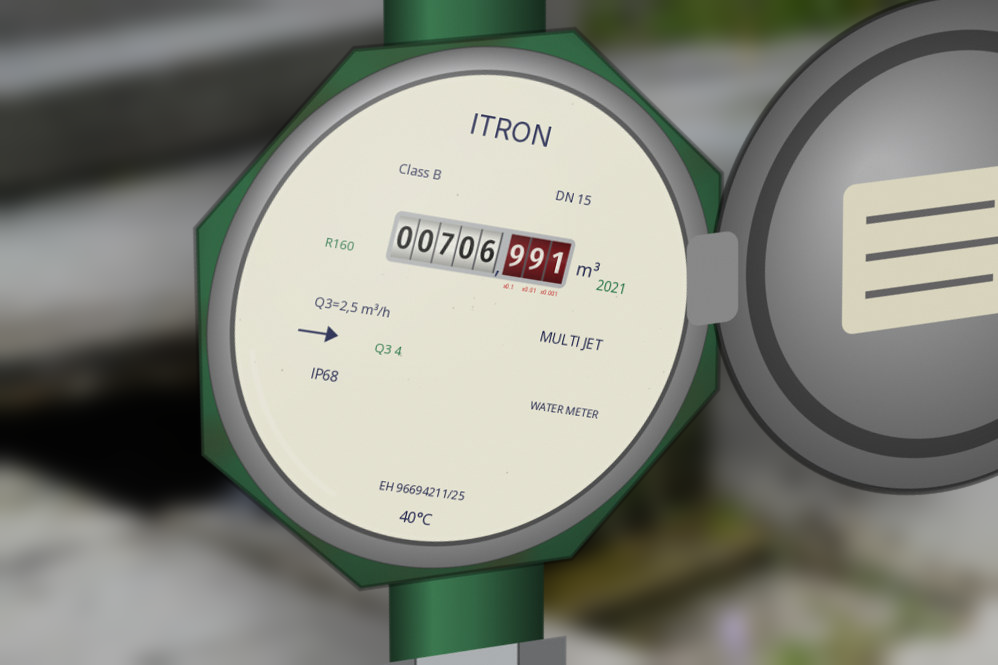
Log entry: 706.991 m³
